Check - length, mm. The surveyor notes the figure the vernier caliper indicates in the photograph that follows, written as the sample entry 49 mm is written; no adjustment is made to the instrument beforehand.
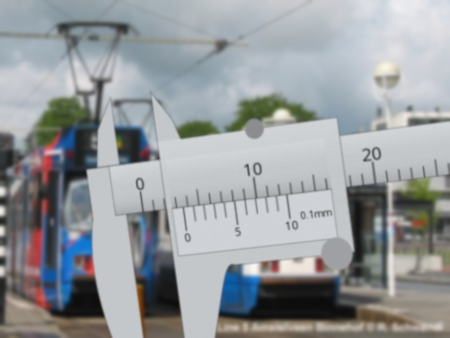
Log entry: 3.6 mm
